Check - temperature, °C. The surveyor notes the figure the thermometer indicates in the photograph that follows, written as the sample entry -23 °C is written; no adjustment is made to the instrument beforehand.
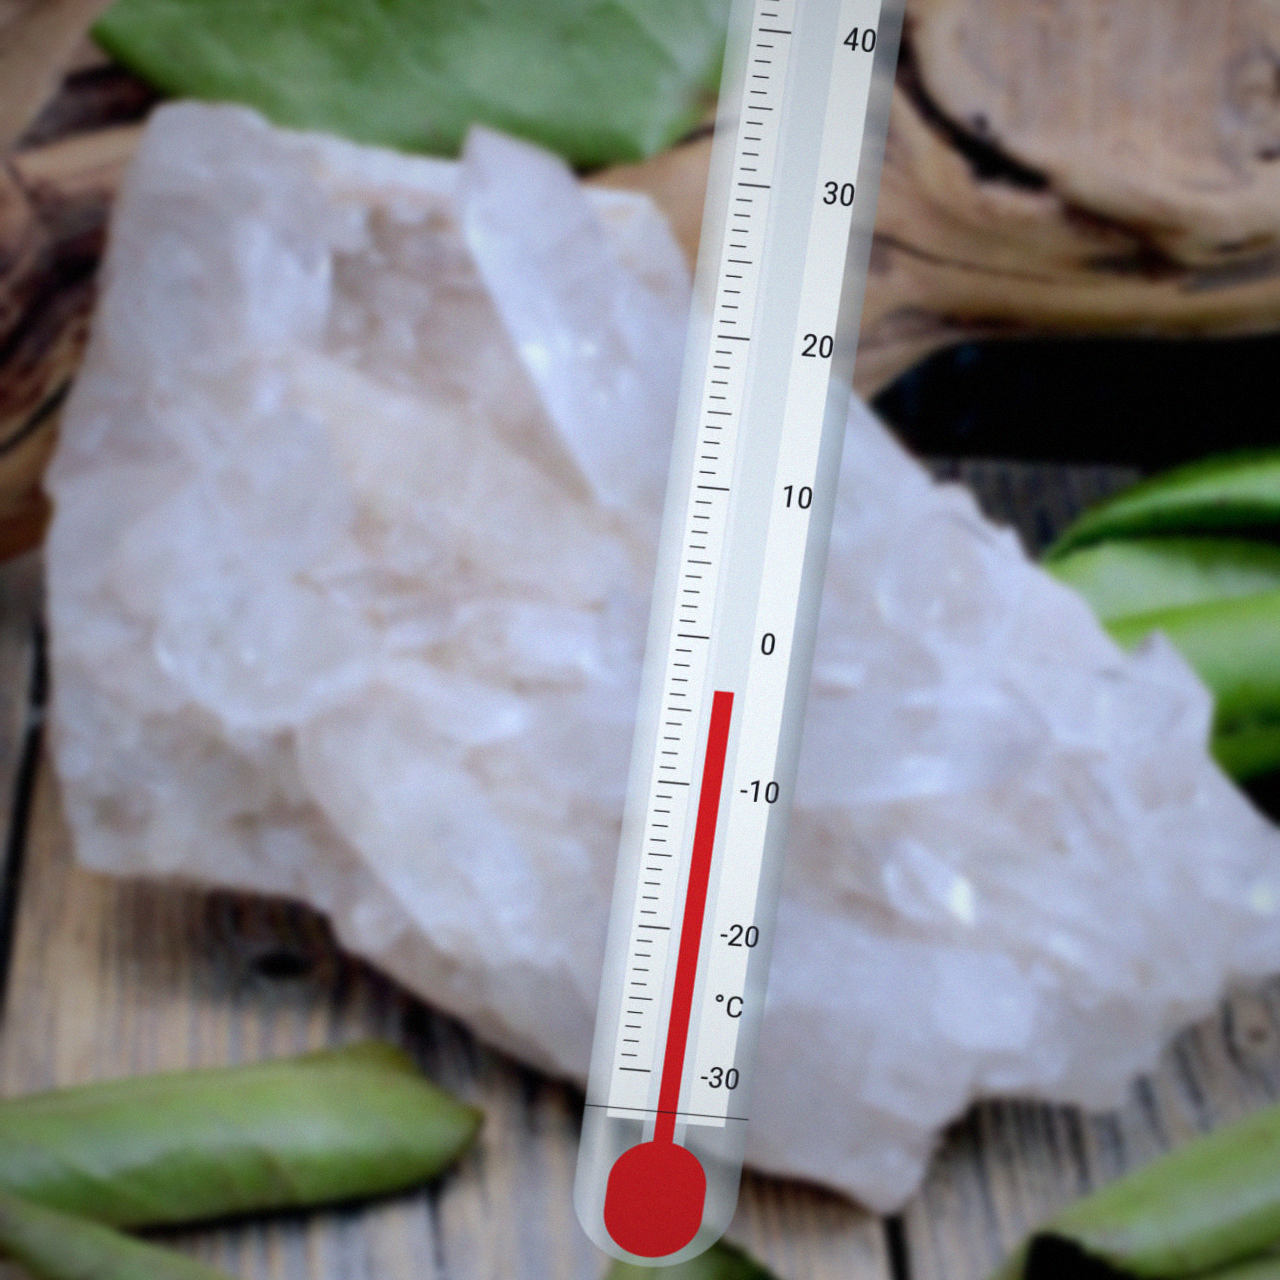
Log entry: -3.5 °C
